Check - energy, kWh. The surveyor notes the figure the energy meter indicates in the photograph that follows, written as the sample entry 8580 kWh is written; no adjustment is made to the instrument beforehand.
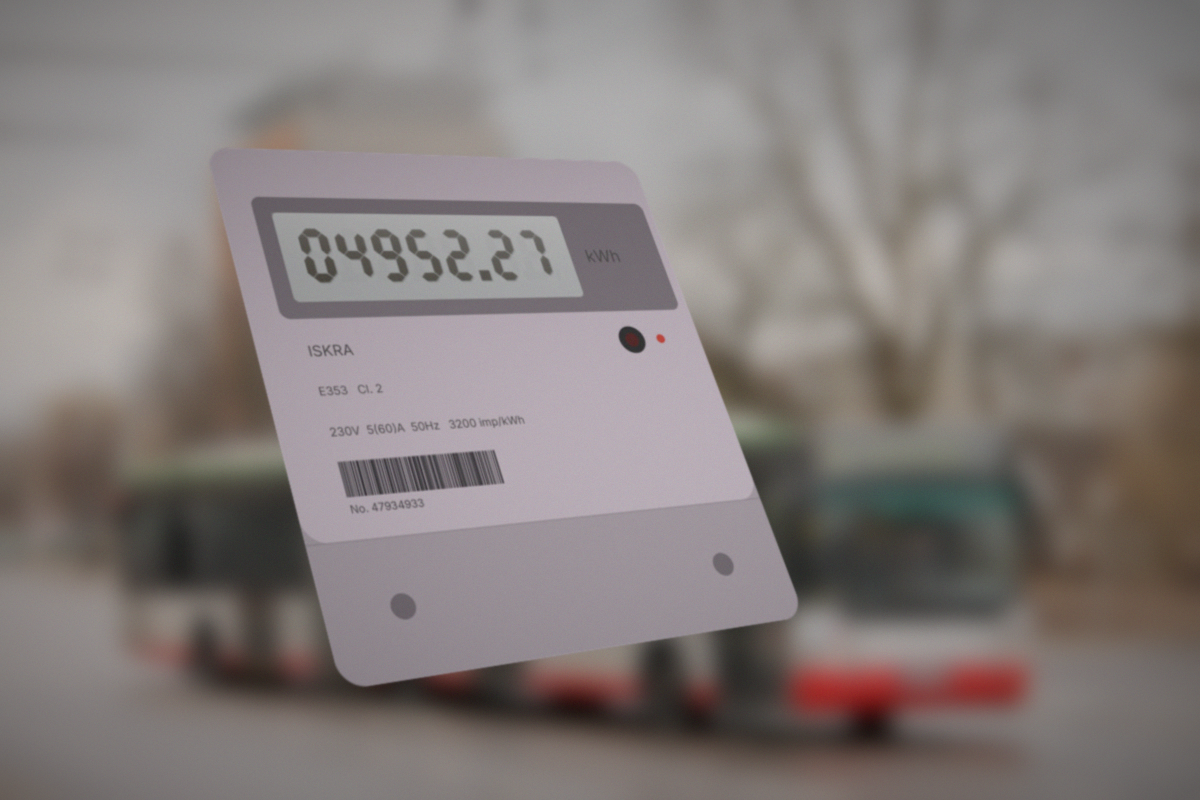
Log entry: 4952.27 kWh
